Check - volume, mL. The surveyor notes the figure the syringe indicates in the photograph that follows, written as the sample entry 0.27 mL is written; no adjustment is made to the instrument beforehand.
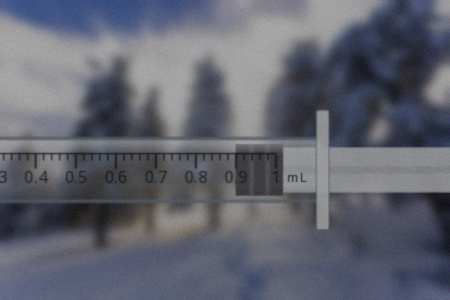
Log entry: 0.9 mL
